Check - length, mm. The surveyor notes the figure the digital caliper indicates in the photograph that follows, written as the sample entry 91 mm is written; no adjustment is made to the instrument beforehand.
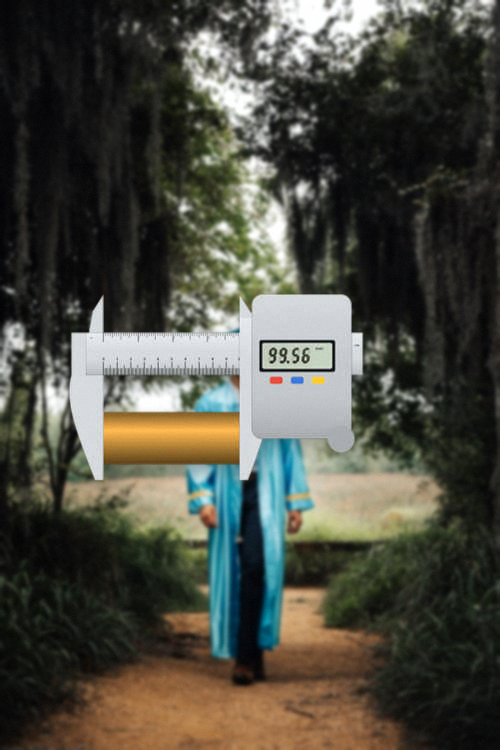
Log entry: 99.56 mm
